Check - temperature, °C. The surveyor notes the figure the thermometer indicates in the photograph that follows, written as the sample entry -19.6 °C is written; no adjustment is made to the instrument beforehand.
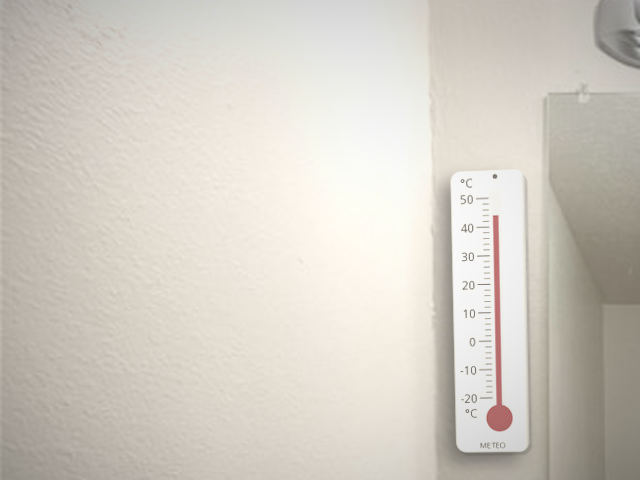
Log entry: 44 °C
